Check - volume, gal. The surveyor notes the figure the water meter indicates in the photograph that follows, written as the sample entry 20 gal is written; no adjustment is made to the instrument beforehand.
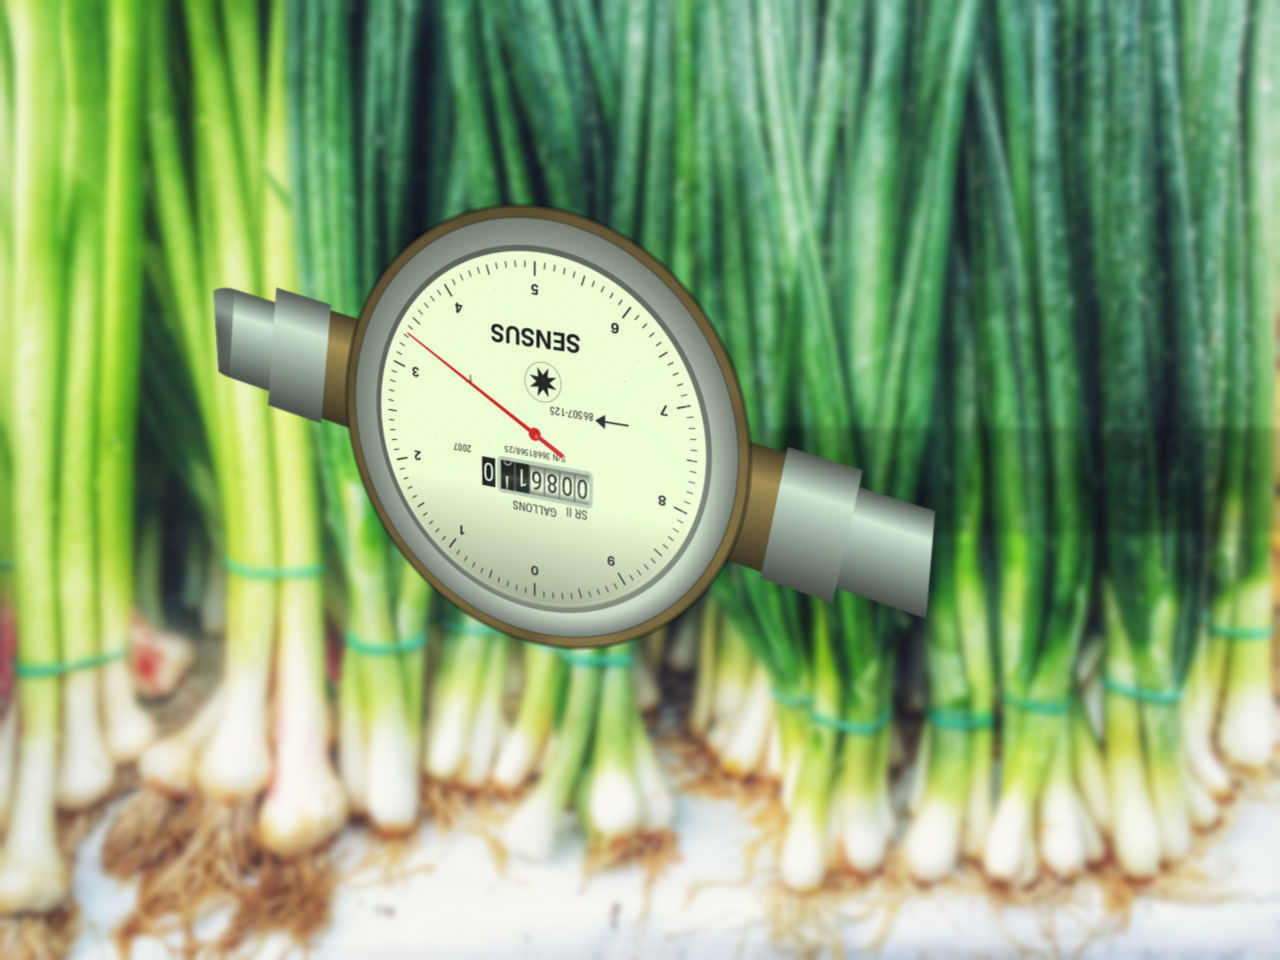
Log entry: 86113.3 gal
